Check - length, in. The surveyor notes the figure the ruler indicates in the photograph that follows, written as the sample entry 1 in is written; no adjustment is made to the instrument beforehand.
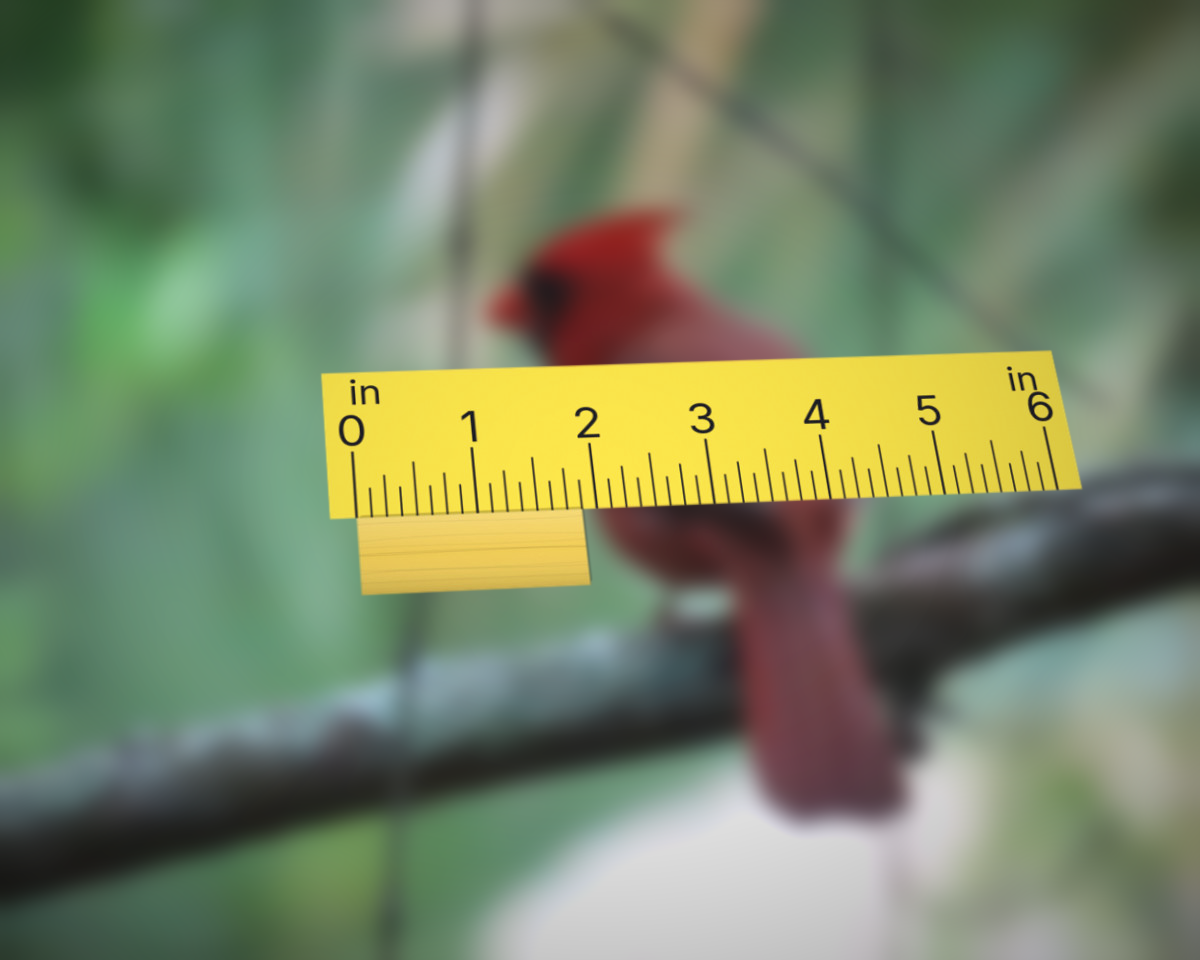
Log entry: 1.875 in
